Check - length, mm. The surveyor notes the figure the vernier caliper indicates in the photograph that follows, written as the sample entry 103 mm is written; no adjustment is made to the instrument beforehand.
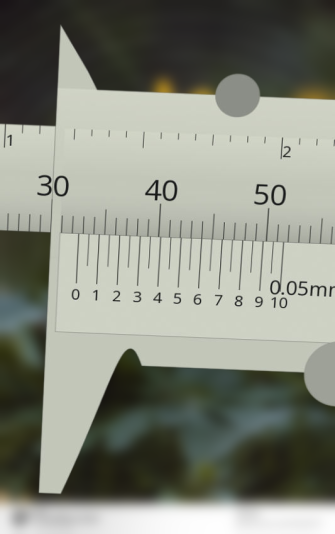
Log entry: 32.6 mm
